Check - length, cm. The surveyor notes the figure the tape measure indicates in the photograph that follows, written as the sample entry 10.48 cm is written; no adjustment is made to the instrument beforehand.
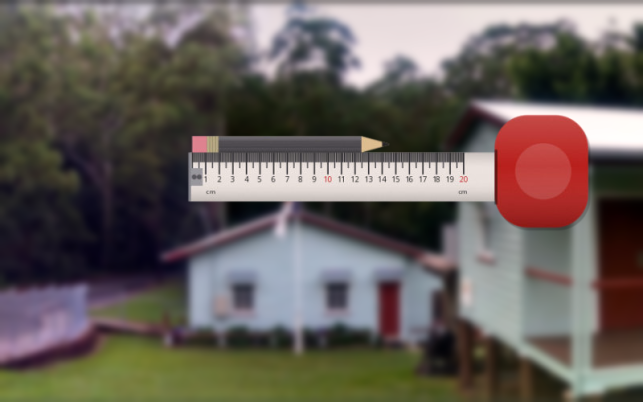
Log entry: 14.5 cm
